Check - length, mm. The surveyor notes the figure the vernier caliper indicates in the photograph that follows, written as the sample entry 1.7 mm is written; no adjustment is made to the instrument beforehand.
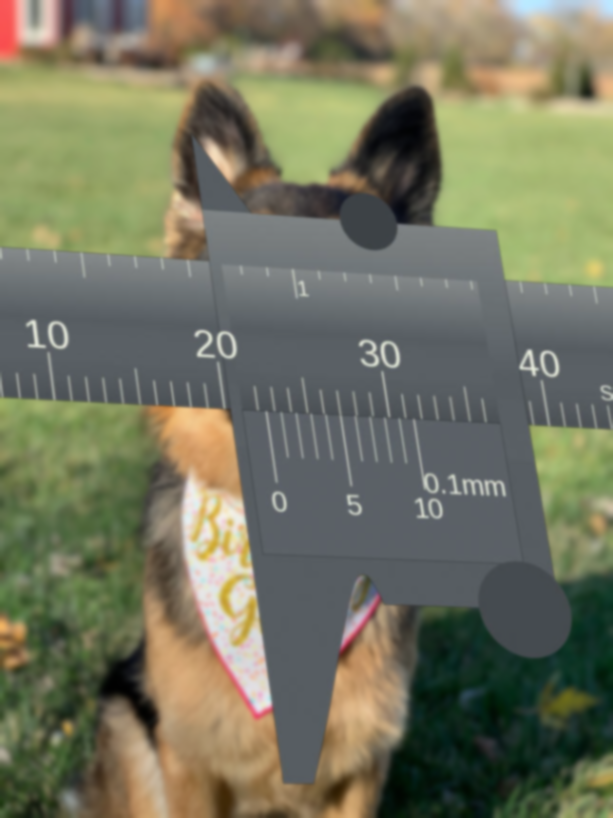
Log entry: 22.5 mm
